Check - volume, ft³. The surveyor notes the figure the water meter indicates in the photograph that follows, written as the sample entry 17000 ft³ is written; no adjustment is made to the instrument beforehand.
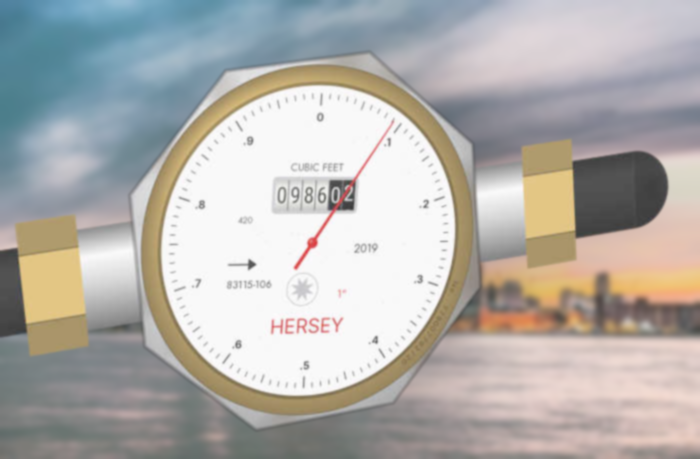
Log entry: 98602.09 ft³
